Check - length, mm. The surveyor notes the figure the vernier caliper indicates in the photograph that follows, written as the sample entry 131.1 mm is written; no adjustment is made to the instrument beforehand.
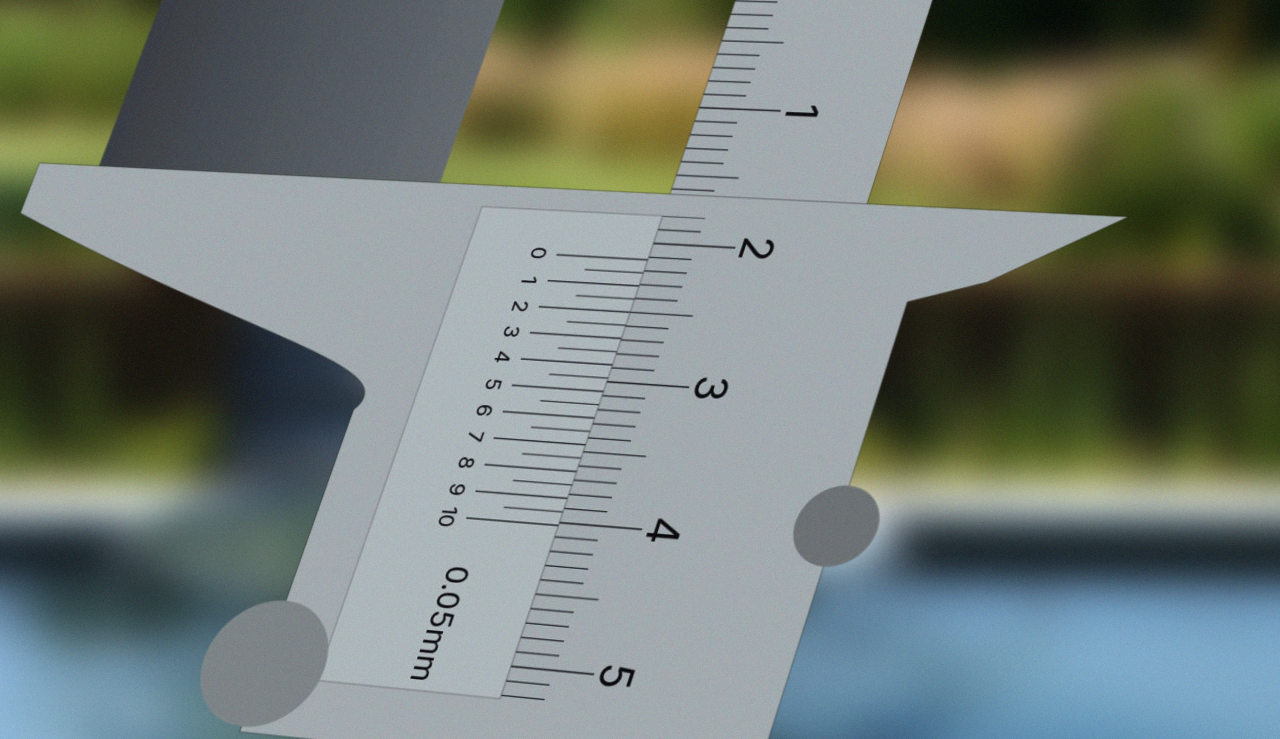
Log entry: 21.2 mm
